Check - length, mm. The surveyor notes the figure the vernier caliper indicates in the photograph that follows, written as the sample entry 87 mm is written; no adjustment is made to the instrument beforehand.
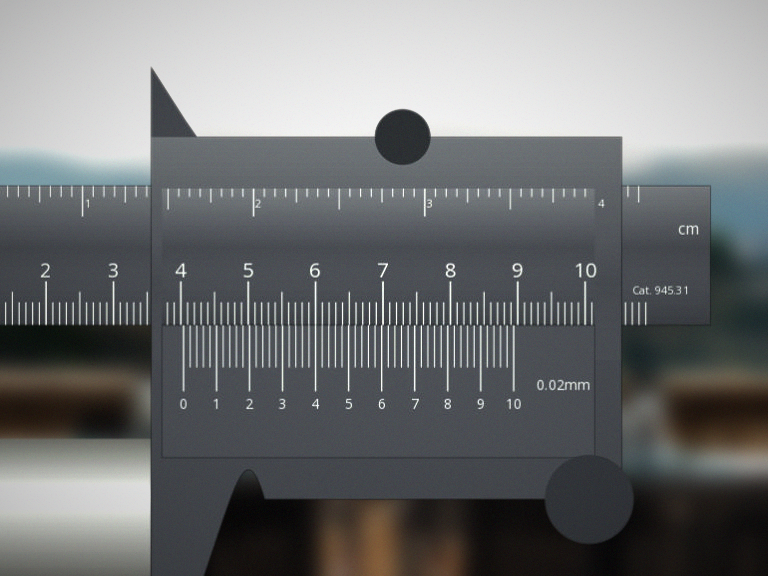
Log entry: 40.4 mm
